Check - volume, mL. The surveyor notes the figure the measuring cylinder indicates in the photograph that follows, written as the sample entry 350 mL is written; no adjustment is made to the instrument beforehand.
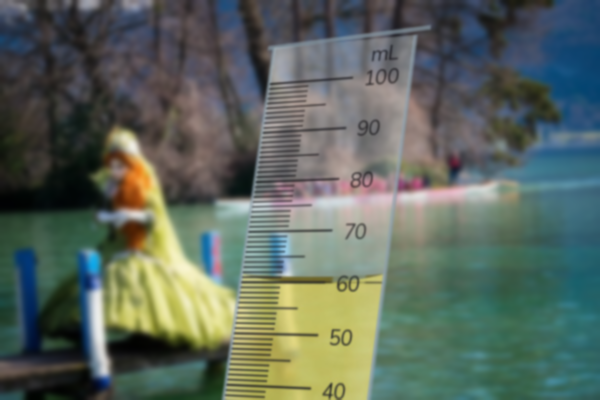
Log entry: 60 mL
